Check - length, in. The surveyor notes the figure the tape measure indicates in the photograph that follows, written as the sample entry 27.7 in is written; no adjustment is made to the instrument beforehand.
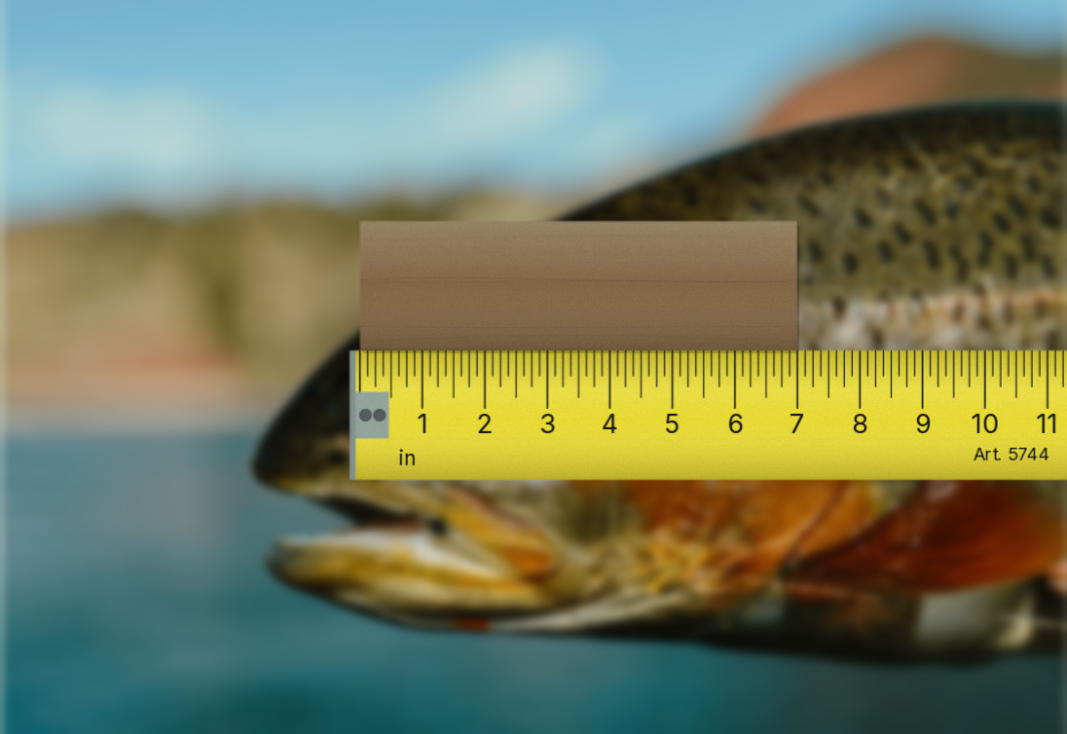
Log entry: 7 in
